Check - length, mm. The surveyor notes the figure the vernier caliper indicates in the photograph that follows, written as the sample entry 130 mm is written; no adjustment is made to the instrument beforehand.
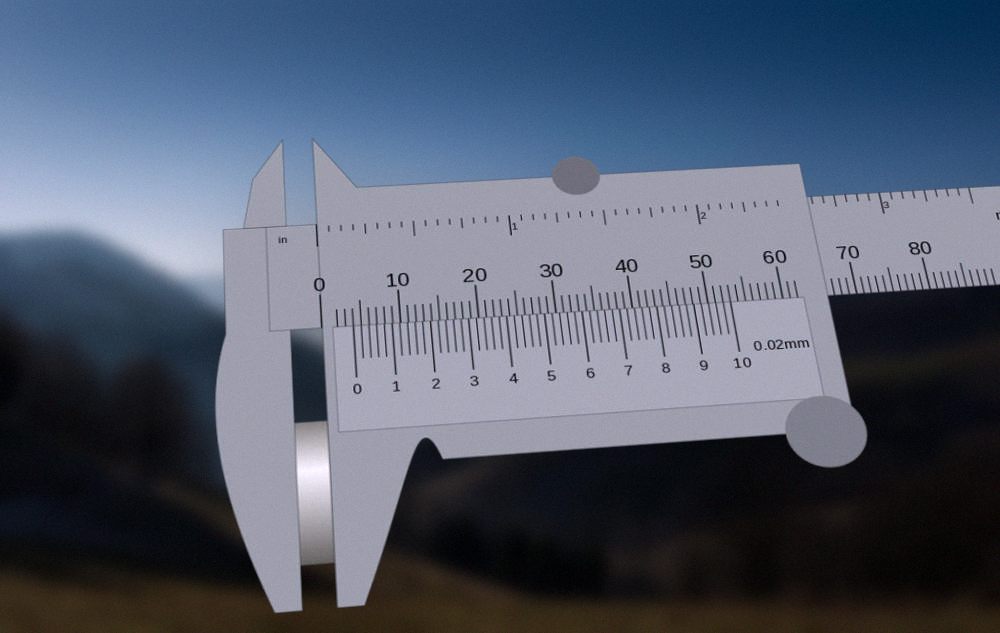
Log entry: 4.0 mm
